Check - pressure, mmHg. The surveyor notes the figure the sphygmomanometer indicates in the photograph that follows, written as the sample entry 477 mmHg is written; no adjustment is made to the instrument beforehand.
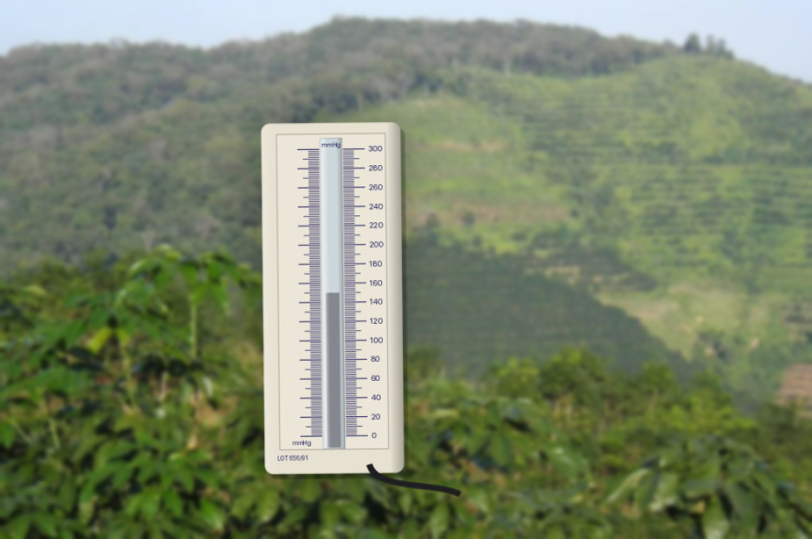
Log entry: 150 mmHg
